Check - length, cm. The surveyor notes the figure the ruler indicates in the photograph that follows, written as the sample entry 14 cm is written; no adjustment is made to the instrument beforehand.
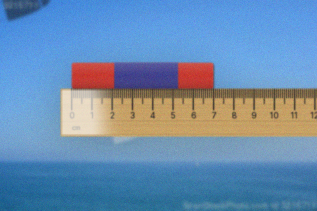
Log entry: 7 cm
